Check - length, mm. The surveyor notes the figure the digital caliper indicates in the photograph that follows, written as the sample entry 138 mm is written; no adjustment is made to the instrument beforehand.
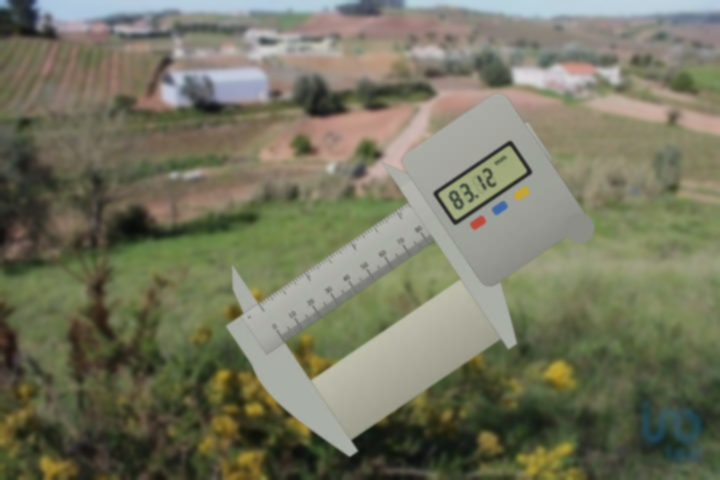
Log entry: 83.12 mm
